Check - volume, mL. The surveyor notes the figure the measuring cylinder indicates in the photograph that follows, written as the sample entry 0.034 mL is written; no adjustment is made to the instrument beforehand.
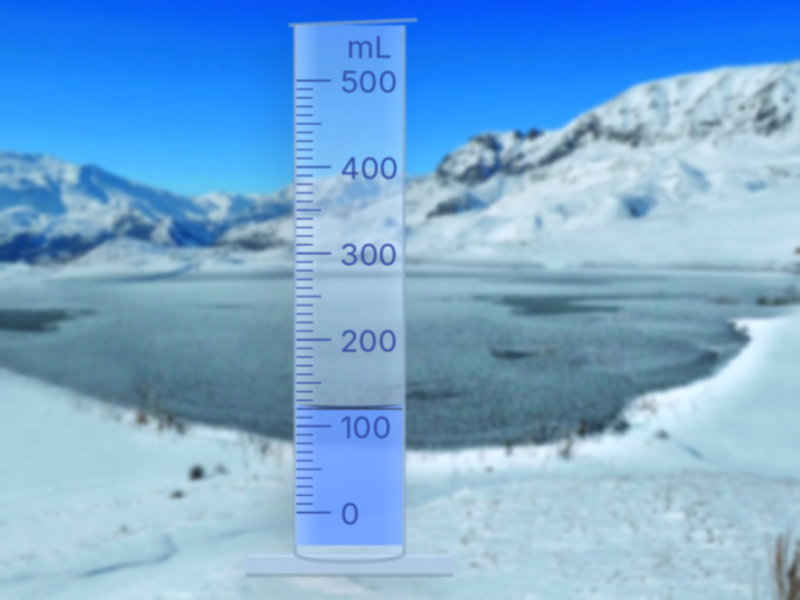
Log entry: 120 mL
